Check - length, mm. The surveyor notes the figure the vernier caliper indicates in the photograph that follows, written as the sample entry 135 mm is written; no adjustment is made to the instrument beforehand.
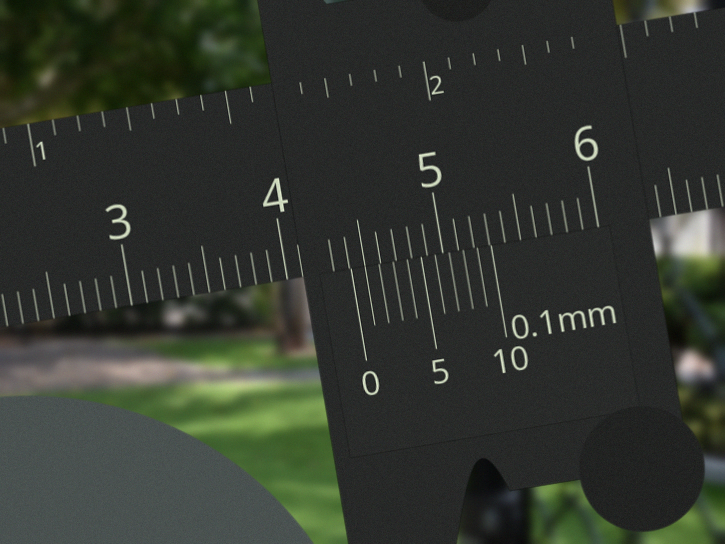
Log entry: 44.1 mm
